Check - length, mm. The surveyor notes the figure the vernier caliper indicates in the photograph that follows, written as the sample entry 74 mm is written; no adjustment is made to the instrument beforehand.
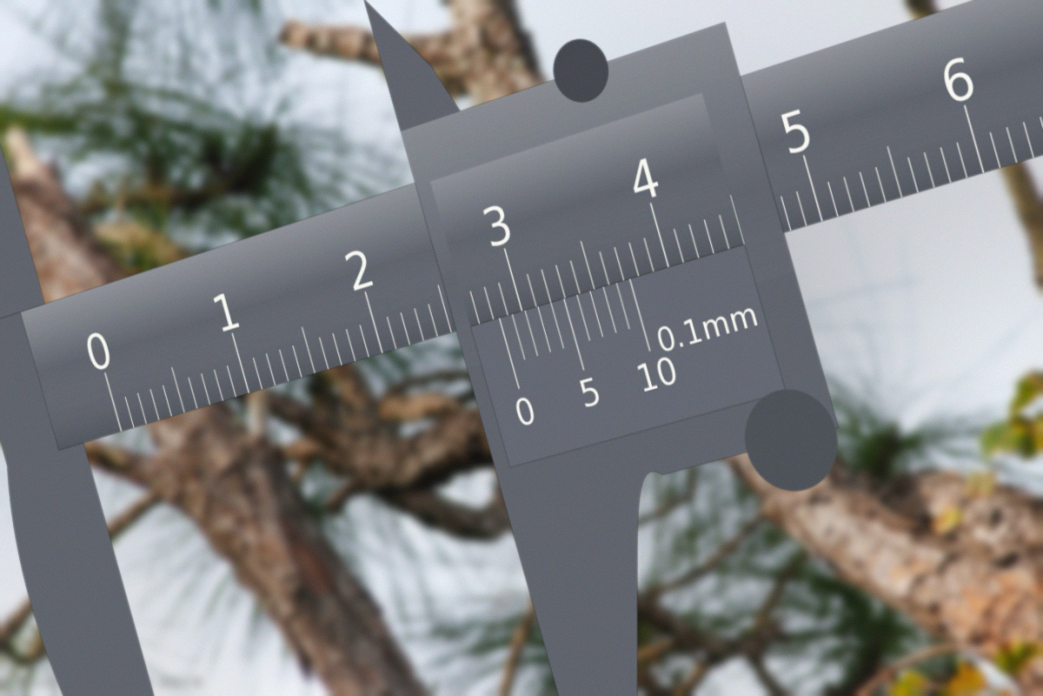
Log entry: 28.4 mm
